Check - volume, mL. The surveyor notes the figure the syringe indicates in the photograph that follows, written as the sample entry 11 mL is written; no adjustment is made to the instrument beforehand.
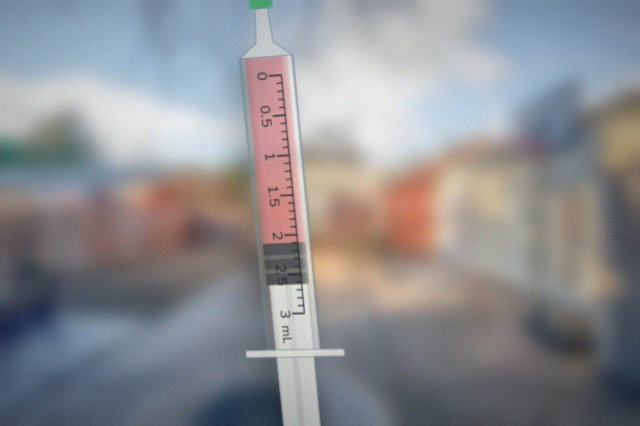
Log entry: 2.1 mL
